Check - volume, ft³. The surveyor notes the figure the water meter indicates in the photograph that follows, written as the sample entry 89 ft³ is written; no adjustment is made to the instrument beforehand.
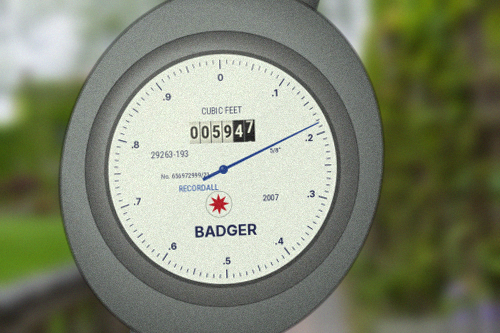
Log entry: 5947.18 ft³
